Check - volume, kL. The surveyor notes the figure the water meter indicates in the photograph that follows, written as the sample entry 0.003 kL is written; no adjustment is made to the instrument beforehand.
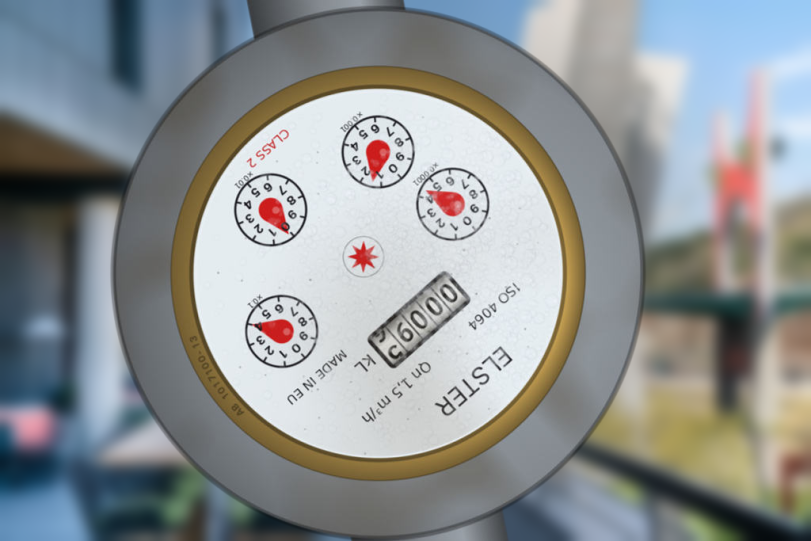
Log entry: 95.4014 kL
